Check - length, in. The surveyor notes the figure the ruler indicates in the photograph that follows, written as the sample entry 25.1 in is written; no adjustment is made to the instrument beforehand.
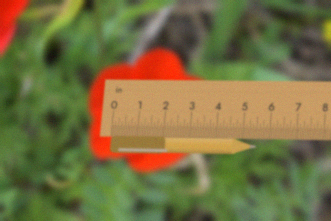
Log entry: 5.5 in
